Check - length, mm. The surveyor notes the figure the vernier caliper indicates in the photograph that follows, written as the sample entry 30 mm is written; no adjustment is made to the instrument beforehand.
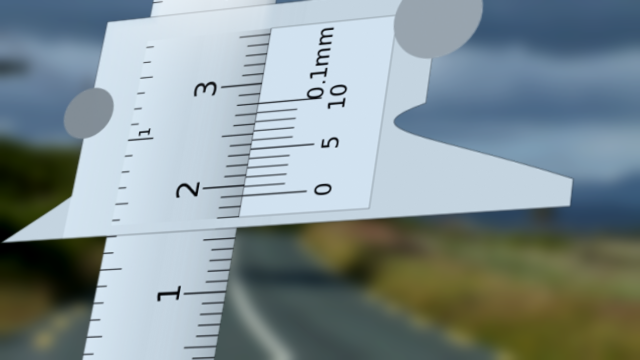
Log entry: 19.0 mm
